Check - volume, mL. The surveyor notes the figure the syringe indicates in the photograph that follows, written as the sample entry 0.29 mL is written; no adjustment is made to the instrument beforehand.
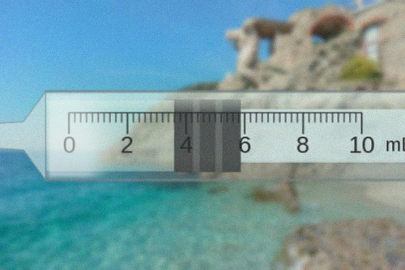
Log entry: 3.6 mL
